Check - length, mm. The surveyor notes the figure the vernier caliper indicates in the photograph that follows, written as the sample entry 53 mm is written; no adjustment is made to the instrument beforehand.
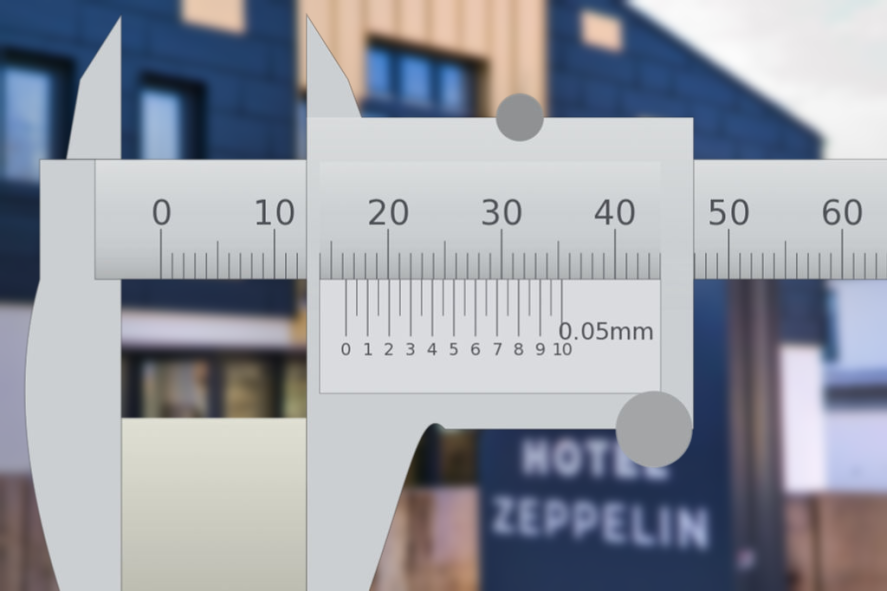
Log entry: 16.3 mm
